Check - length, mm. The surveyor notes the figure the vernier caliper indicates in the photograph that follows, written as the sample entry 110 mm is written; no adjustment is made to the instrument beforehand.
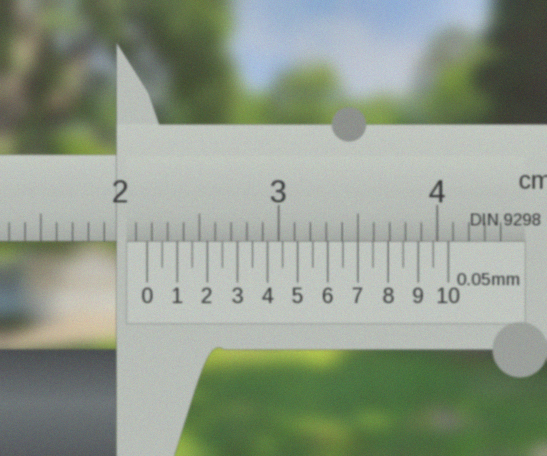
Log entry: 21.7 mm
